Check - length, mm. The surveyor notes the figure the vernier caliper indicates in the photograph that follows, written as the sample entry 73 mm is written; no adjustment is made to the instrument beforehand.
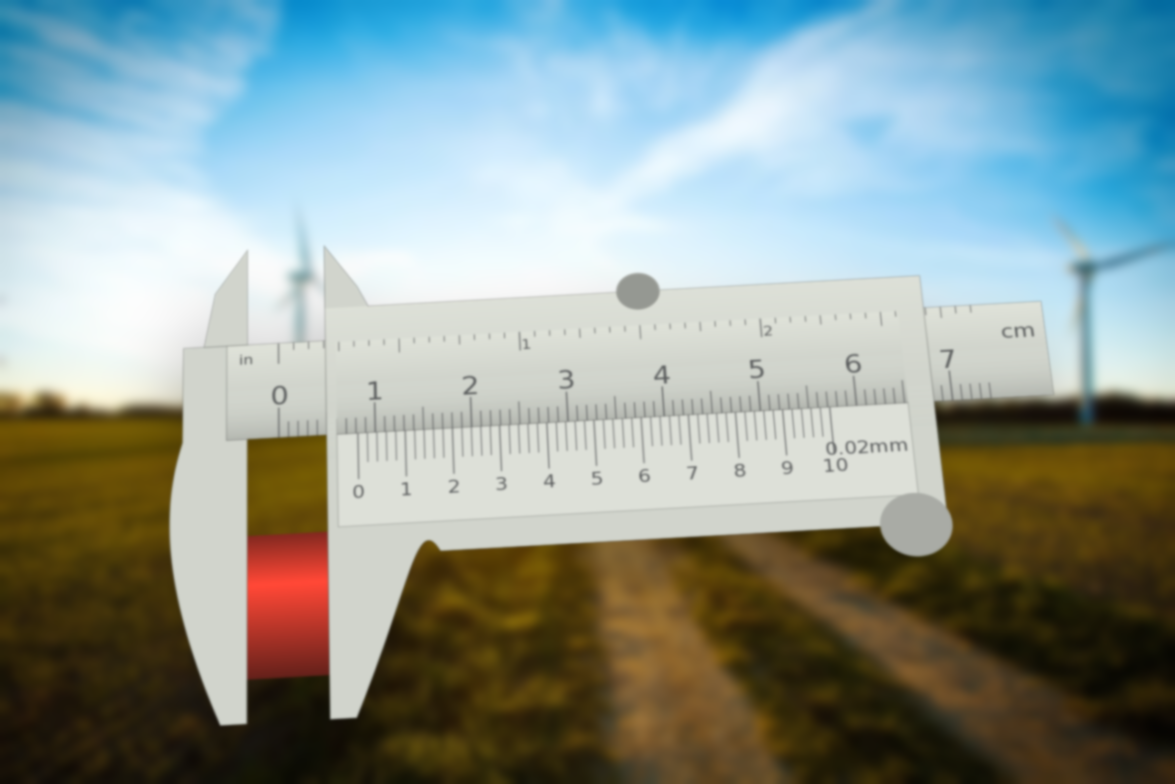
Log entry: 8.2 mm
